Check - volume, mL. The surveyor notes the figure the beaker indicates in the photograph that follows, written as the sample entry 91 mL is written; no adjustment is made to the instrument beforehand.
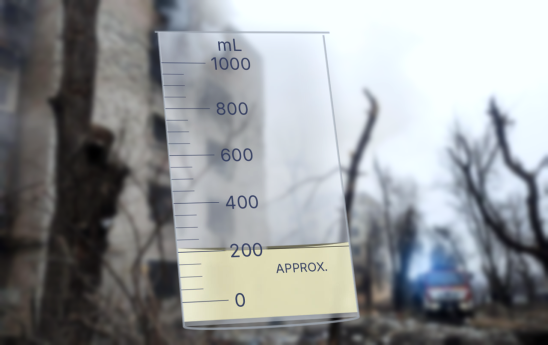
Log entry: 200 mL
